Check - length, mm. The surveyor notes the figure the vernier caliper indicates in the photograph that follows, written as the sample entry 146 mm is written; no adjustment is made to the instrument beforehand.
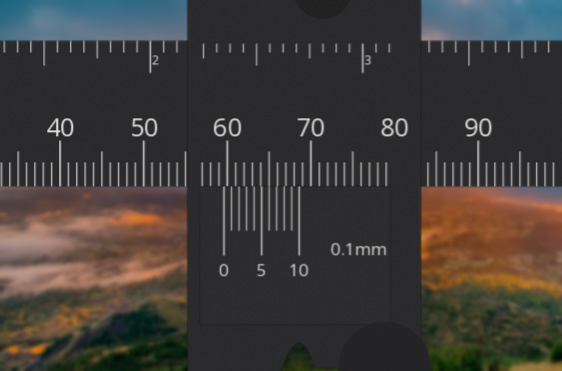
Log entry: 59.6 mm
